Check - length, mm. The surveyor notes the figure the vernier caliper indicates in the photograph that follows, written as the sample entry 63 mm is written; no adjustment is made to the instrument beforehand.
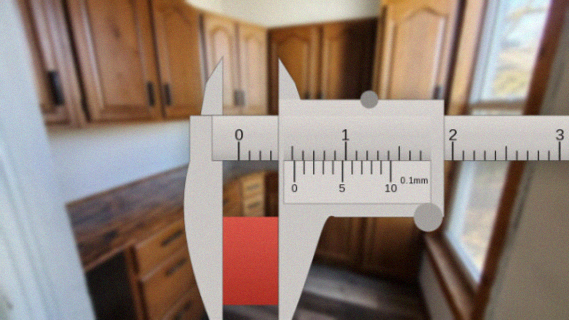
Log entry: 5.2 mm
